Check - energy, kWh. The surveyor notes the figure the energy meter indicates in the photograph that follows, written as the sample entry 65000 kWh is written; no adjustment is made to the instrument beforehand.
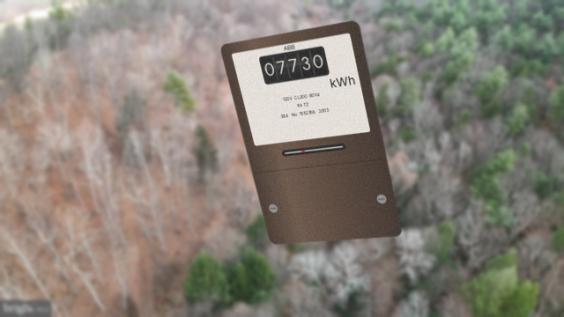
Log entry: 7730 kWh
